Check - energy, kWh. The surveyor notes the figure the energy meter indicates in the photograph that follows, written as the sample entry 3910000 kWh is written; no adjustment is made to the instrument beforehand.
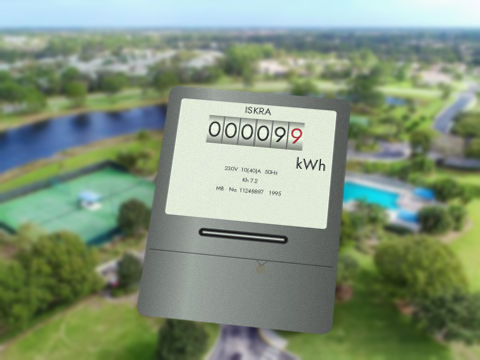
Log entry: 9.9 kWh
